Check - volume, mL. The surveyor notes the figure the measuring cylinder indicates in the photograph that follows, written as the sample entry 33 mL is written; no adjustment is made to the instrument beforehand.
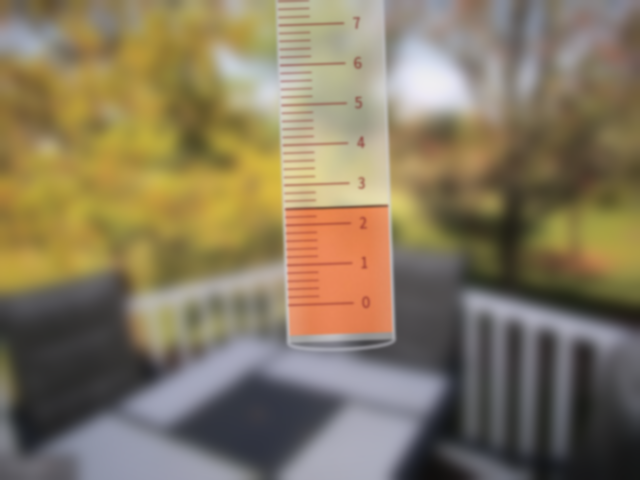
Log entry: 2.4 mL
